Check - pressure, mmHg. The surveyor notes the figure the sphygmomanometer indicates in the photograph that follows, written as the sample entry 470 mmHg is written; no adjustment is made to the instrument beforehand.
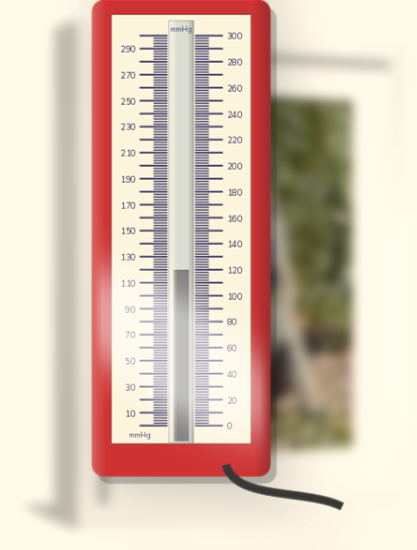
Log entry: 120 mmHg
